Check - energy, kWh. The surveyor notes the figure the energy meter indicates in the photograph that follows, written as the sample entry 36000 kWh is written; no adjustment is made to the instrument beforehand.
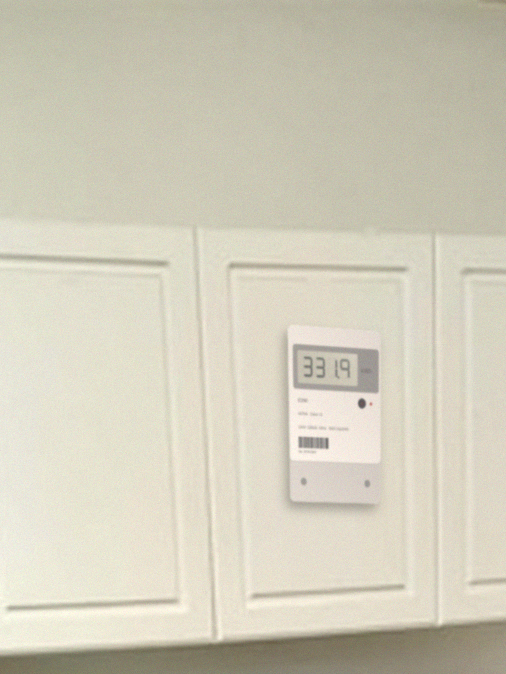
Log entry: 331.9 kWh
